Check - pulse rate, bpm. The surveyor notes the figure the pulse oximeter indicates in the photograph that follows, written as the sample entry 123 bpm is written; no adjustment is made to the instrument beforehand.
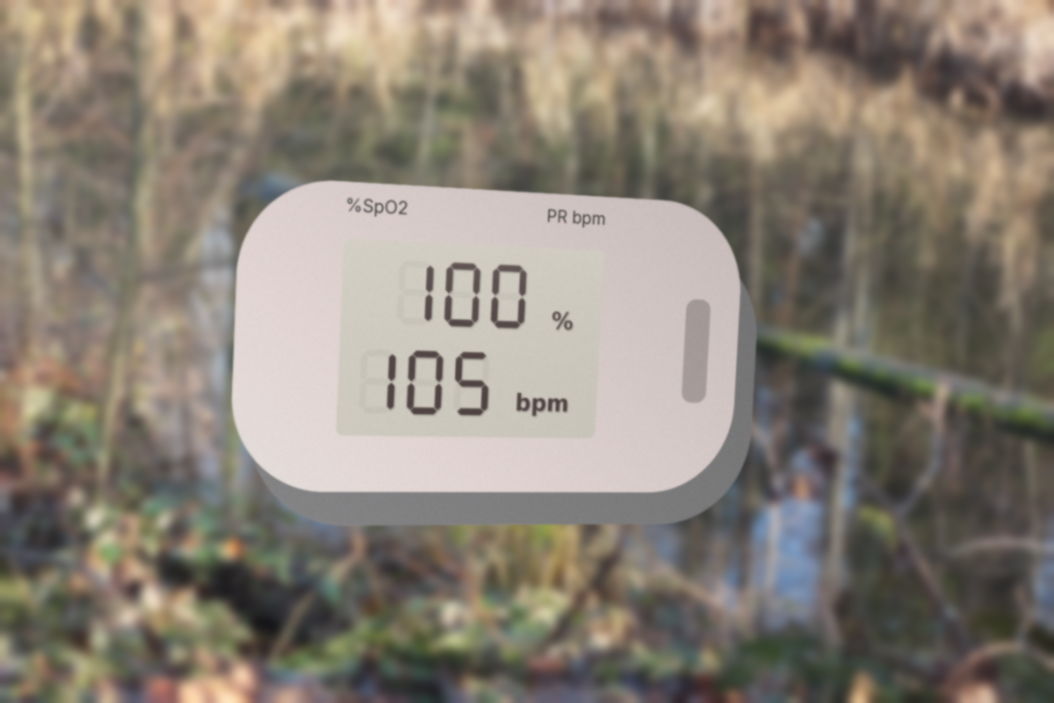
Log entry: 105 bpm
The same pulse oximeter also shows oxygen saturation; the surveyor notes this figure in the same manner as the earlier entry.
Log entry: 100 %
